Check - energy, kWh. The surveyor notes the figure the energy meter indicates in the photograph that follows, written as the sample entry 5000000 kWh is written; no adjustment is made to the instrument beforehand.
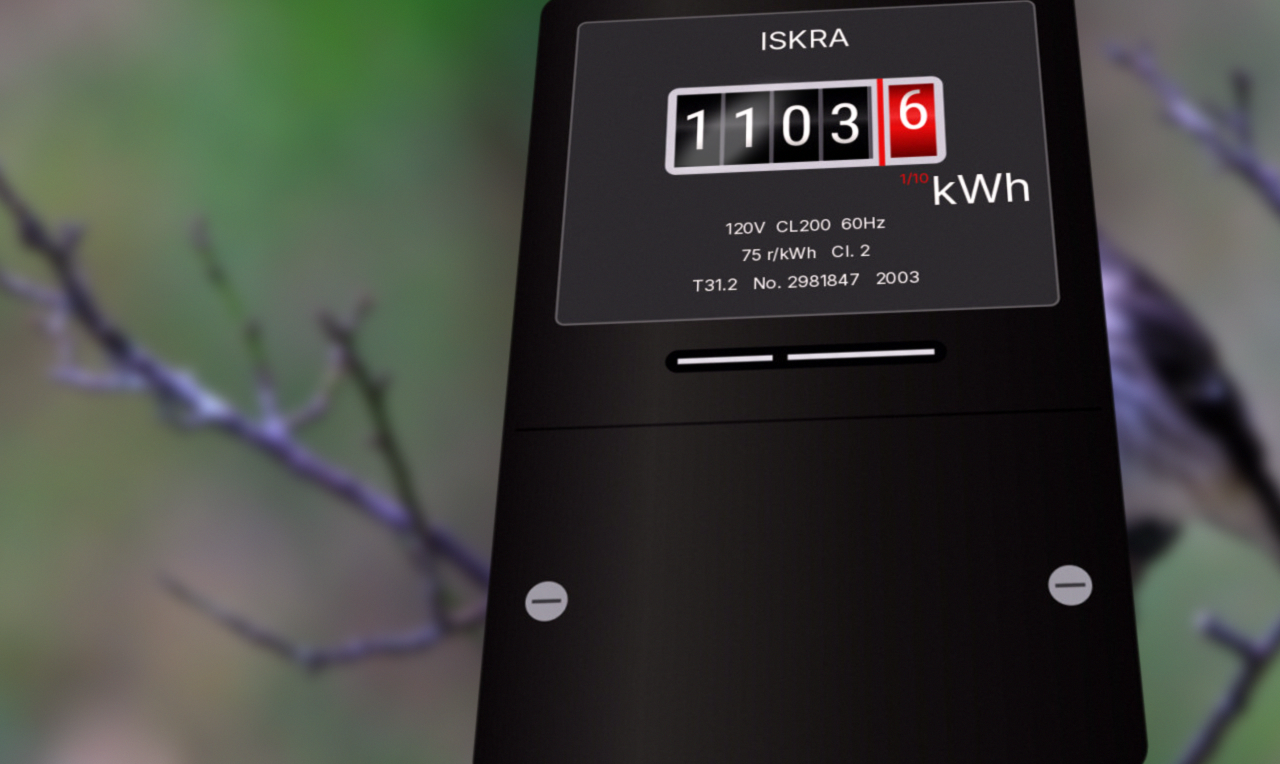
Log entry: 1103.6 kWh
